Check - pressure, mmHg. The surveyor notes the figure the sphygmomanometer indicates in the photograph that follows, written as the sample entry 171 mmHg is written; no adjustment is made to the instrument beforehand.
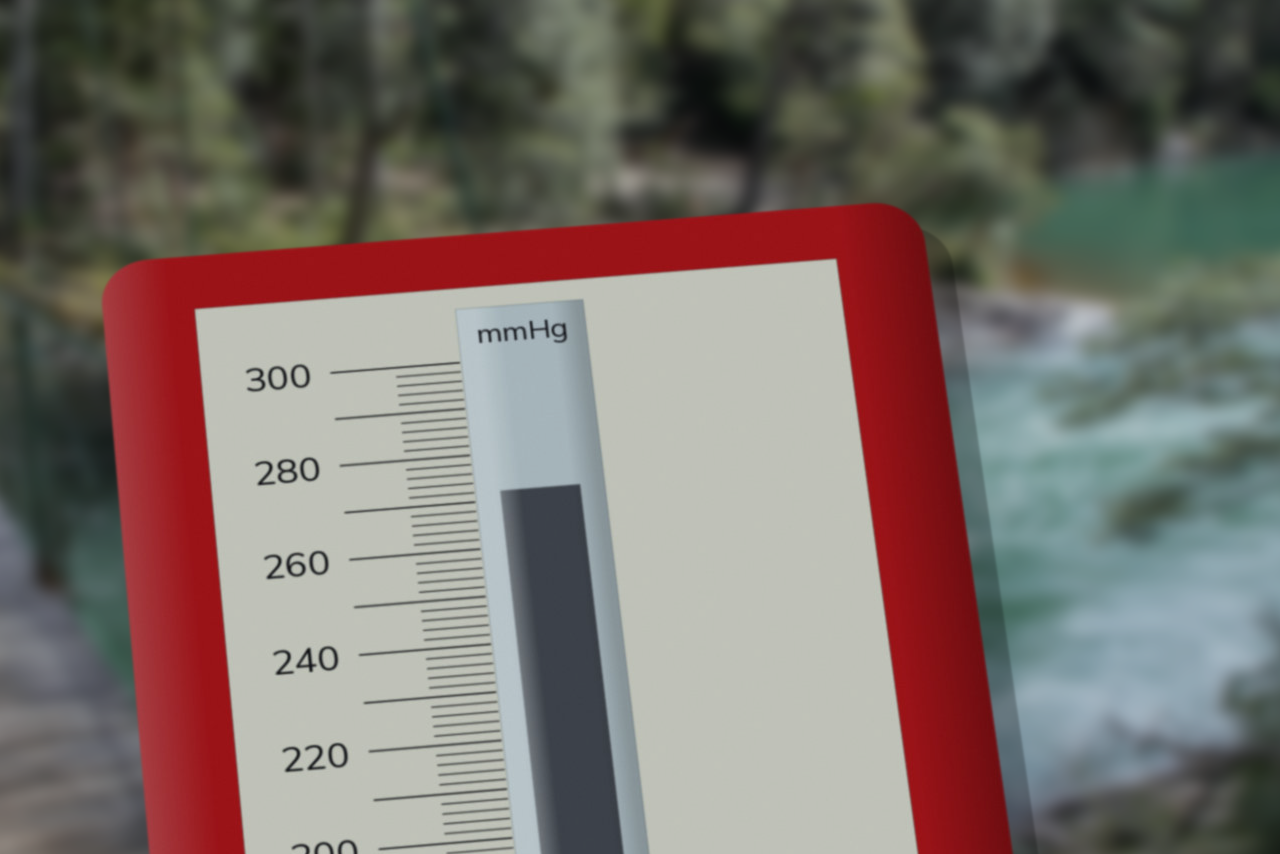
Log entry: 272 mmHg
